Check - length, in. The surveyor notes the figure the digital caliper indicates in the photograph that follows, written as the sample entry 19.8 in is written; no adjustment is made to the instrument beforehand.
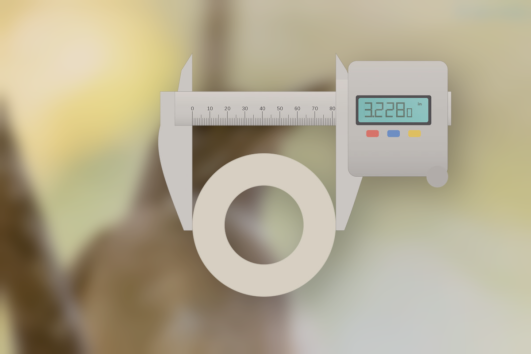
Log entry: 3.2280 in
